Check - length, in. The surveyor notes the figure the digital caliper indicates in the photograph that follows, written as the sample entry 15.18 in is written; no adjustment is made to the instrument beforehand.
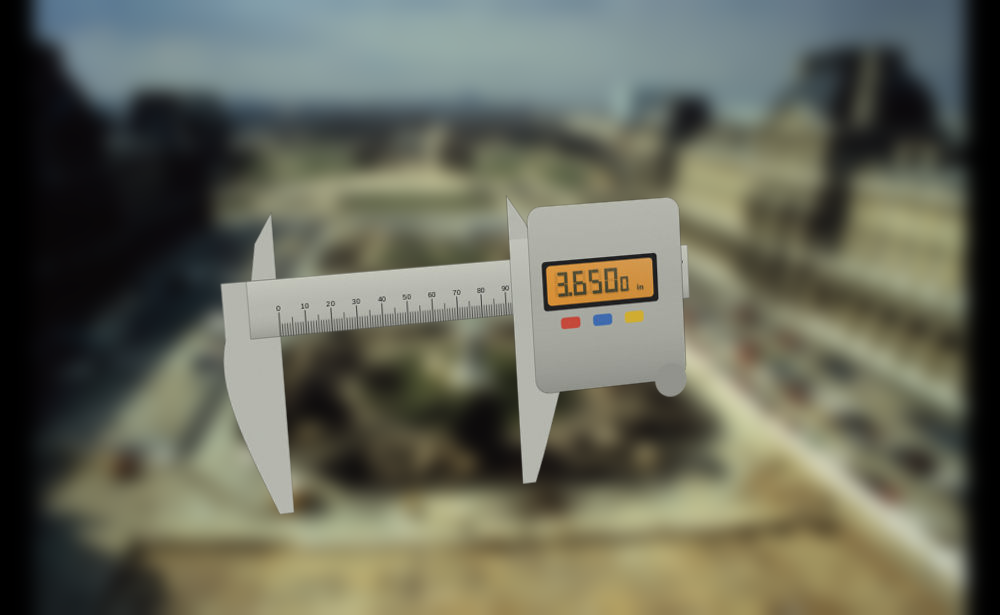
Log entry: 3.6500 in
